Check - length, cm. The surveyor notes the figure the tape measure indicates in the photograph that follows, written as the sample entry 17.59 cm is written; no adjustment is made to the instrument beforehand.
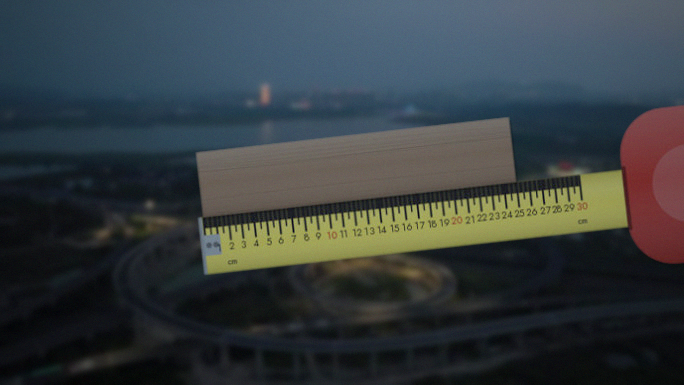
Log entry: 25 cm
